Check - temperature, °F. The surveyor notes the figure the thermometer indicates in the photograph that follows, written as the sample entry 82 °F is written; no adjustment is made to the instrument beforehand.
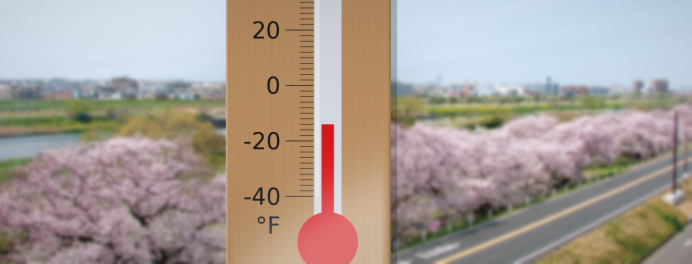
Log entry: -14 °F
